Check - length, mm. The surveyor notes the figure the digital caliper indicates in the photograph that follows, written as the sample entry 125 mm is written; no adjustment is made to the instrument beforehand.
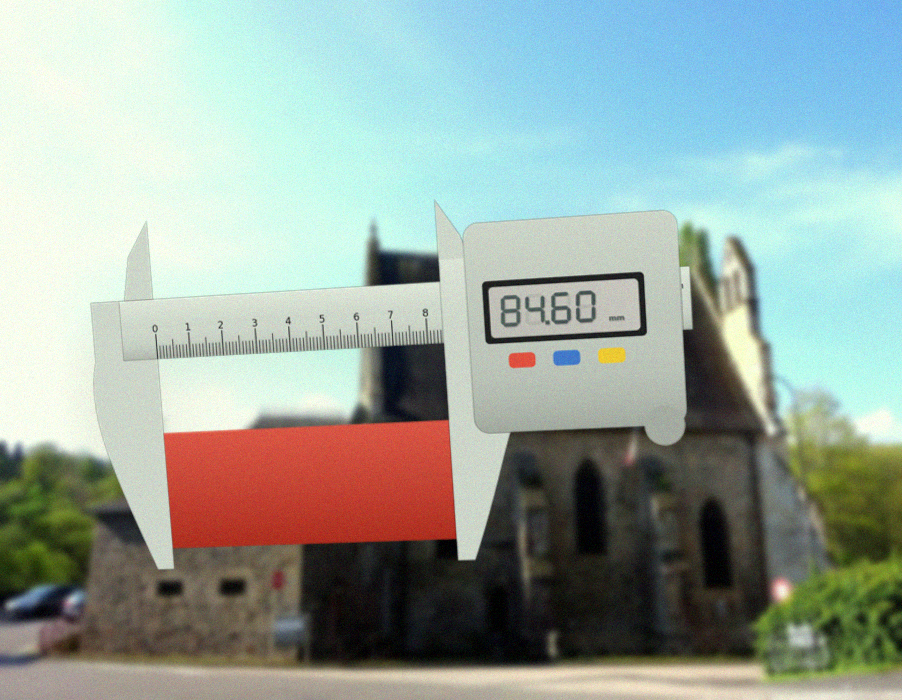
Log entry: 84.60 mm
